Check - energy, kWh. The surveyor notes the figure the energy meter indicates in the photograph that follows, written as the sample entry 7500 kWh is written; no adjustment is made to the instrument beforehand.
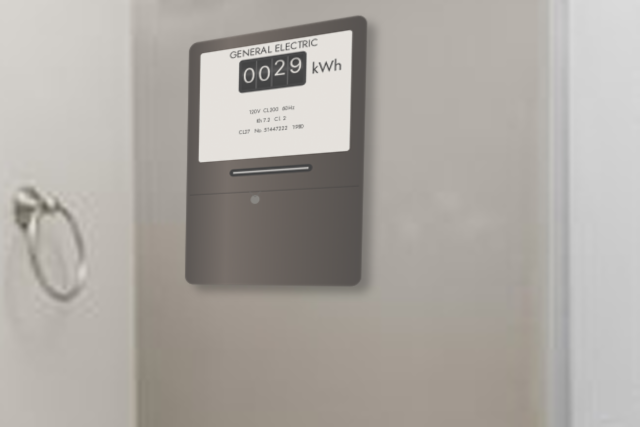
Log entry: 29 kWh
